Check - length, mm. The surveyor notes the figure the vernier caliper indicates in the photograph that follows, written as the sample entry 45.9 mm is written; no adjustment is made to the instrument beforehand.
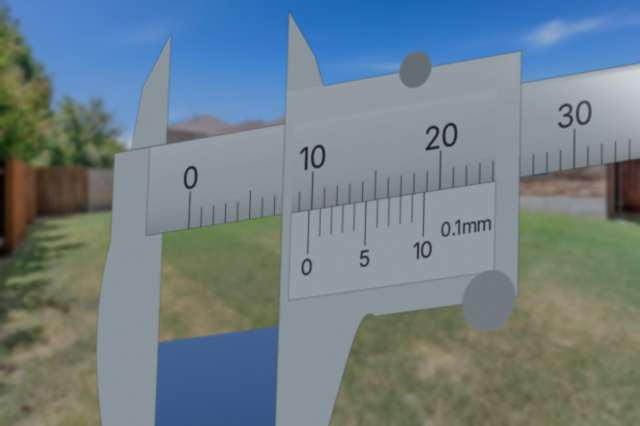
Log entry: 9.8 mm
